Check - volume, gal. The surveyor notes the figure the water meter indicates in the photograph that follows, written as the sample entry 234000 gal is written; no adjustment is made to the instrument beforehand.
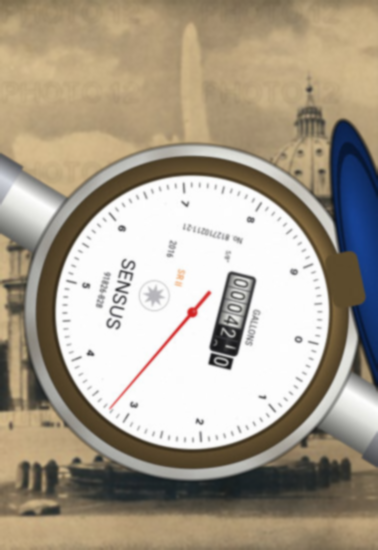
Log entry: 4213.2 gal
